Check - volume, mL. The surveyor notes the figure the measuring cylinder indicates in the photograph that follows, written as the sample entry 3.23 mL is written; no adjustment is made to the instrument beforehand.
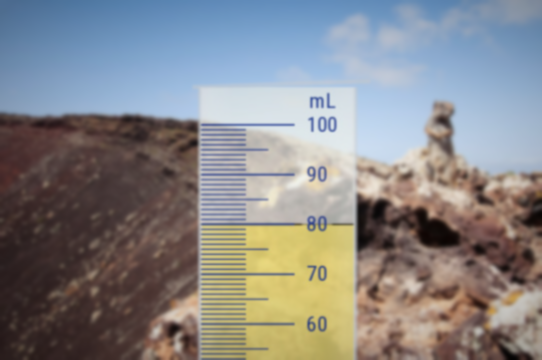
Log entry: 80 mL
